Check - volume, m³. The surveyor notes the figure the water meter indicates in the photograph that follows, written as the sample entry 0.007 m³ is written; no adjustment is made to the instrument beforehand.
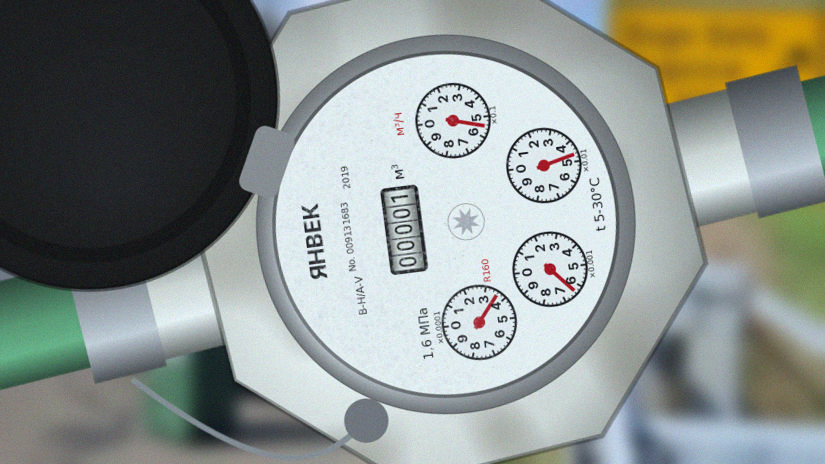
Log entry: 1.5463 m³
